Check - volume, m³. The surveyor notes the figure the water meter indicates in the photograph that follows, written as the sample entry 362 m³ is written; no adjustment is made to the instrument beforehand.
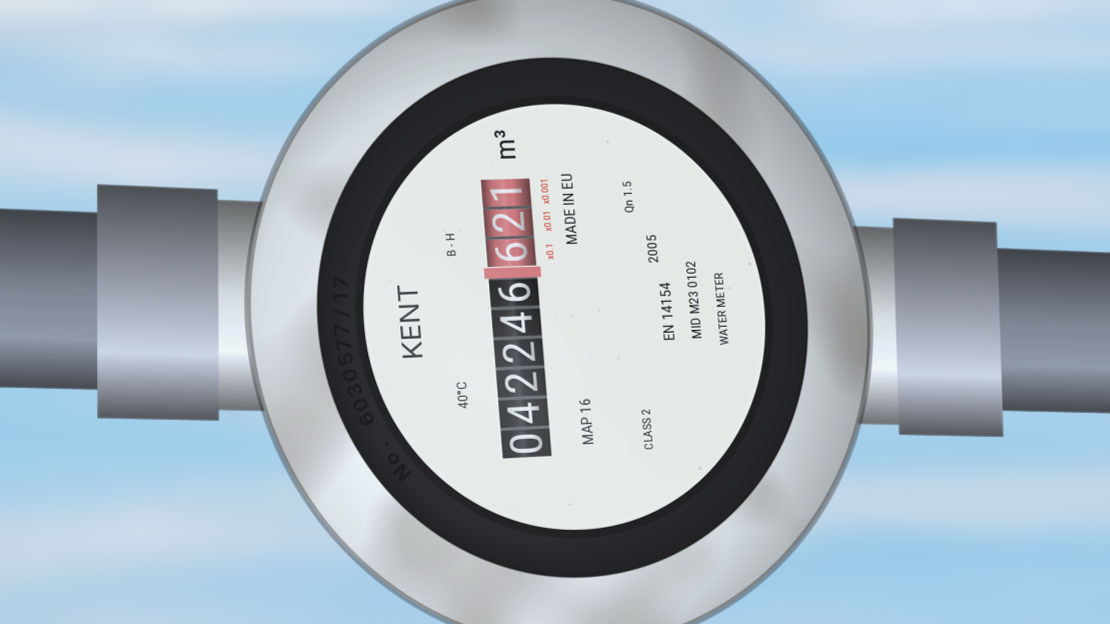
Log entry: 42246.621 m³
